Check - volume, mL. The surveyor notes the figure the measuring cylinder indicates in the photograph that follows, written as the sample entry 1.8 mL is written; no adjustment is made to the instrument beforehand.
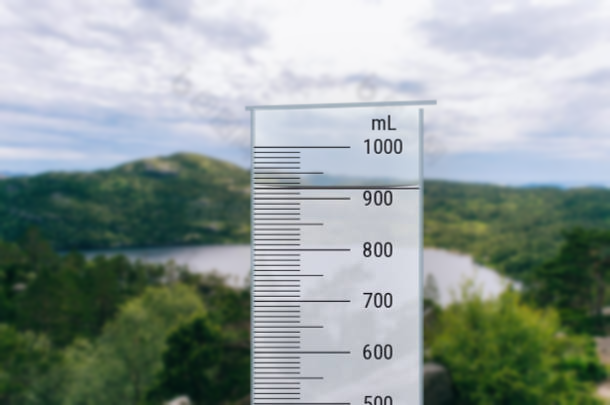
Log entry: 920 mL
